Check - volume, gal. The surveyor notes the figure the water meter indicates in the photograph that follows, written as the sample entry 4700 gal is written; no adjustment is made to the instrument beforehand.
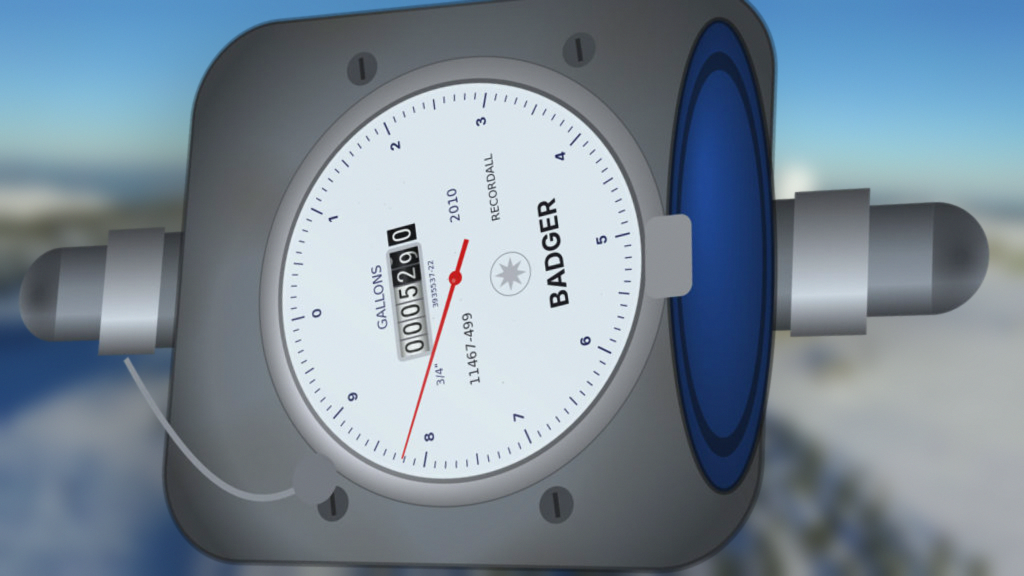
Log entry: 5288.2 gal
